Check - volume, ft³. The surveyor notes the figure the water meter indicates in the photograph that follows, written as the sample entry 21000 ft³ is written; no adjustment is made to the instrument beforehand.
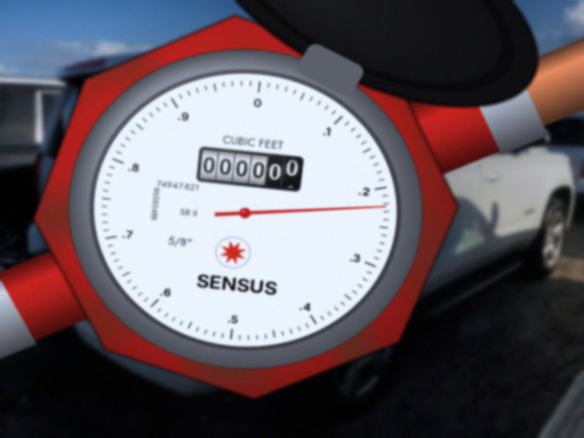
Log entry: 0.22 ft³
